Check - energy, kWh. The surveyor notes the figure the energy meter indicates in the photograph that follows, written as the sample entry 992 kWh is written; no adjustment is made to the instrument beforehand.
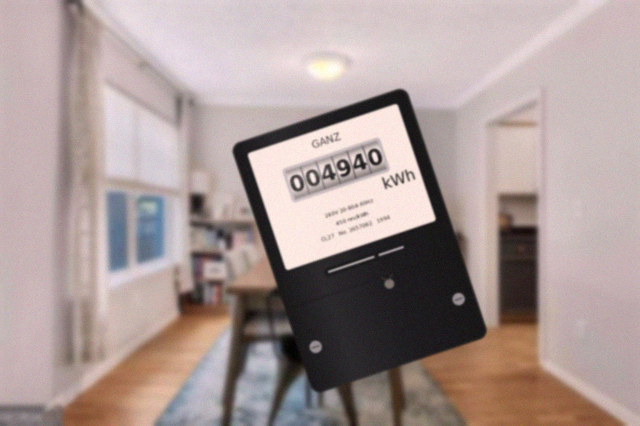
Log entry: 4940 kWh
